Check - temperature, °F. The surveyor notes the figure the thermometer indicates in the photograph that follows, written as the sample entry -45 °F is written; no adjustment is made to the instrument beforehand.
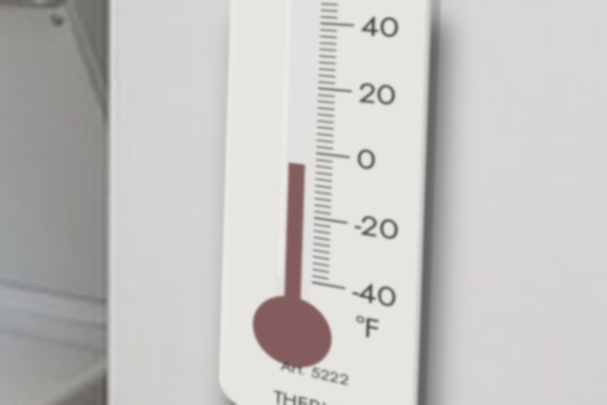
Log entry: -4 °F
